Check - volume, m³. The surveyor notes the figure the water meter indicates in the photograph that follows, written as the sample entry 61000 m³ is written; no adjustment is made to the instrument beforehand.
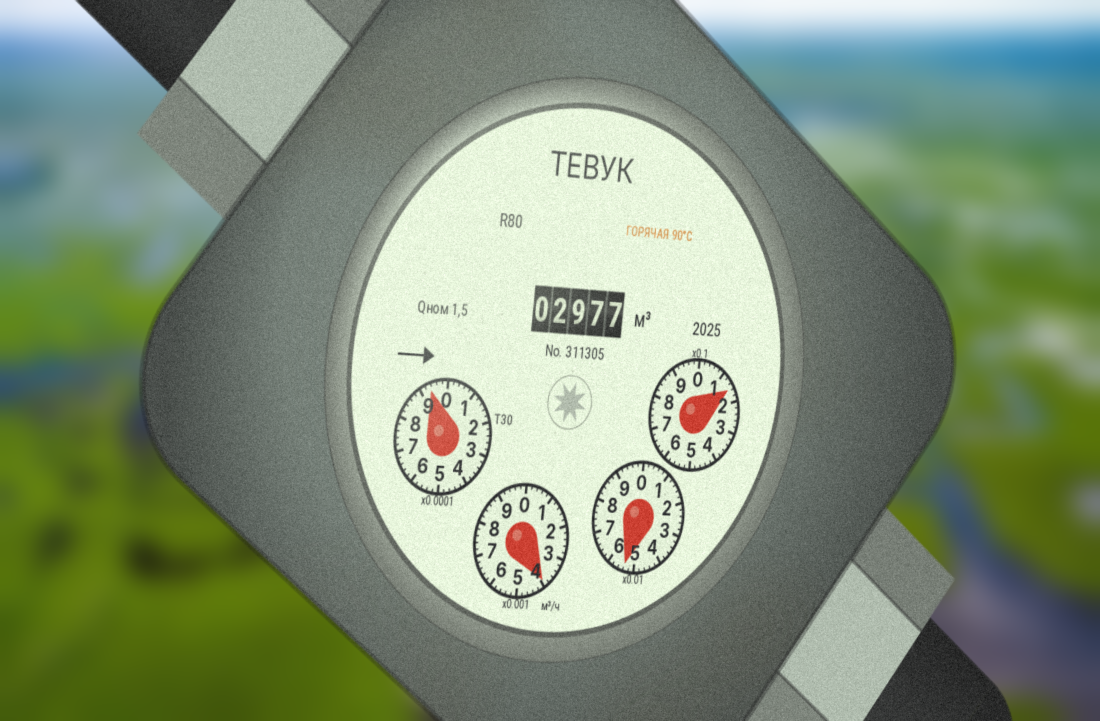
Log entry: 2977.1539 m³
